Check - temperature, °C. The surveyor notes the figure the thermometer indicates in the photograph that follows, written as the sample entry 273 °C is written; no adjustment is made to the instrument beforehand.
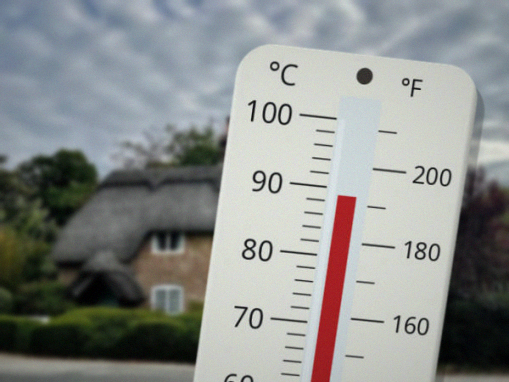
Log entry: 89 °C
